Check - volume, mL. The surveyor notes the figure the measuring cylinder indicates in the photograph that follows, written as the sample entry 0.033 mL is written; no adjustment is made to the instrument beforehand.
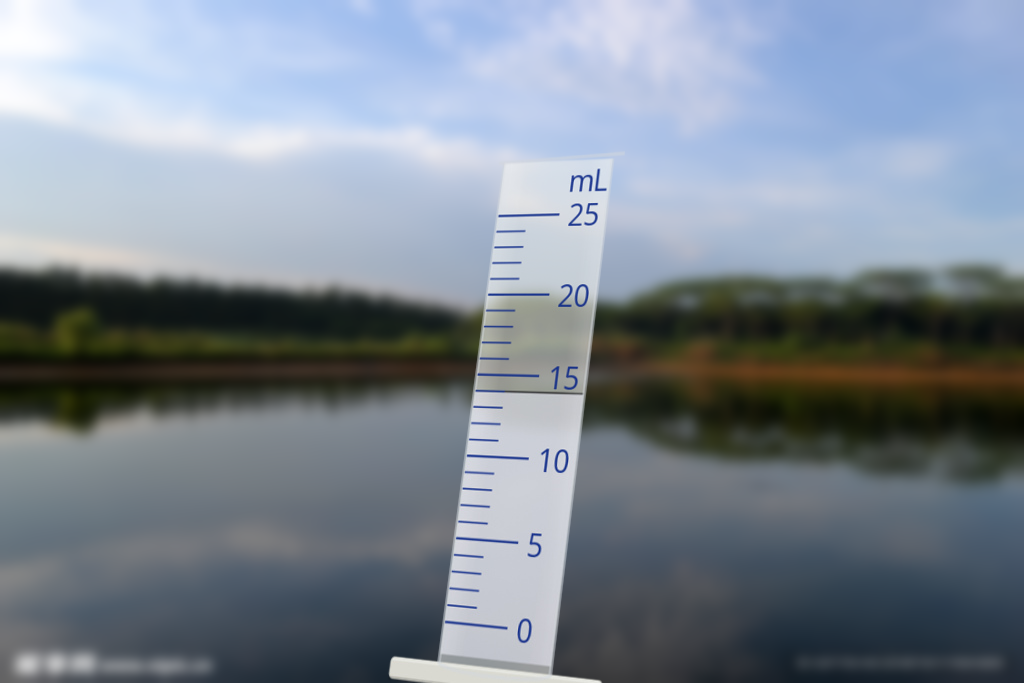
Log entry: 14 mL
